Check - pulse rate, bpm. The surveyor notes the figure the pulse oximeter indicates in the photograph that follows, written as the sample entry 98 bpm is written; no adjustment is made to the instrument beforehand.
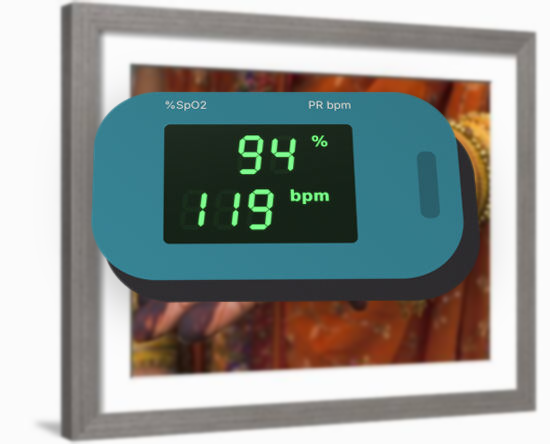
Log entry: 119 bpm
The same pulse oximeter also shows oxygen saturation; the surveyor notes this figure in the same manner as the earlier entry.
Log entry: 94 %
